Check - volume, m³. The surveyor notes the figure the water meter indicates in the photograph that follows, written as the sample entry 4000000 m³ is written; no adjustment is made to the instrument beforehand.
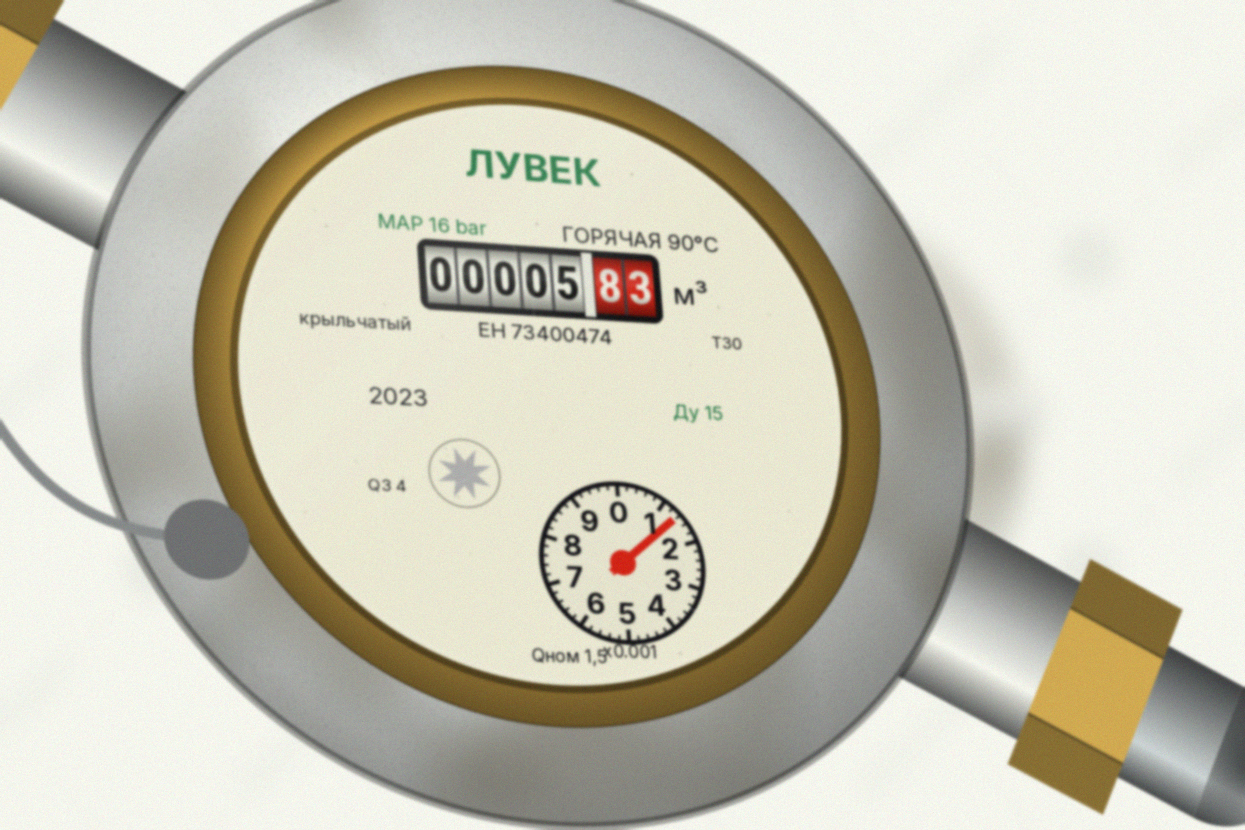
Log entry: 5.831 m³
